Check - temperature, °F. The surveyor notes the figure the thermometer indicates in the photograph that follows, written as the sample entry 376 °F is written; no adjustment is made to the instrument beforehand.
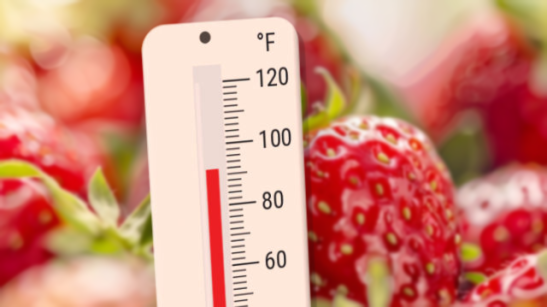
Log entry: 92 °F
